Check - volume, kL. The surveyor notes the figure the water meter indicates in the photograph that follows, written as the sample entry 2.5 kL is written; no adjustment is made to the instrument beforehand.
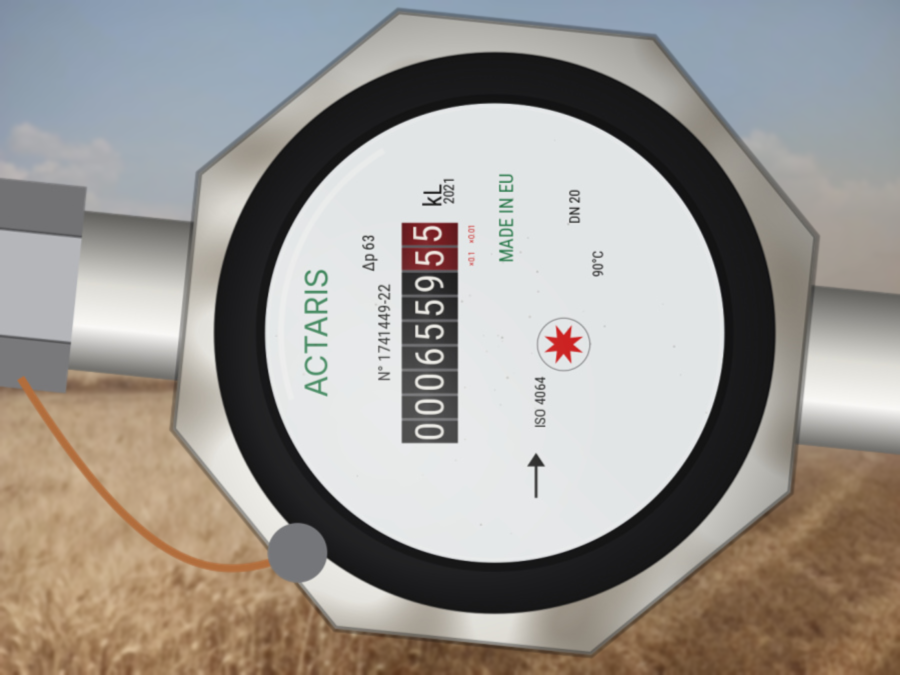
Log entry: 6559.55 kL
